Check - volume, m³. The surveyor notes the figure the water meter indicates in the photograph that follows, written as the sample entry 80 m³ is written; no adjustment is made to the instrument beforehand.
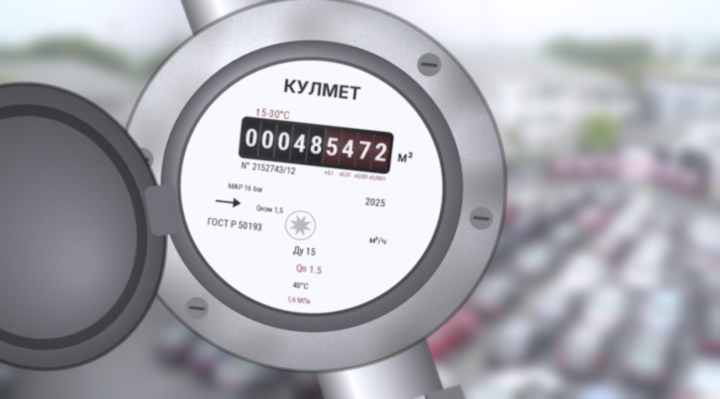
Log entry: 48.5472 m³
